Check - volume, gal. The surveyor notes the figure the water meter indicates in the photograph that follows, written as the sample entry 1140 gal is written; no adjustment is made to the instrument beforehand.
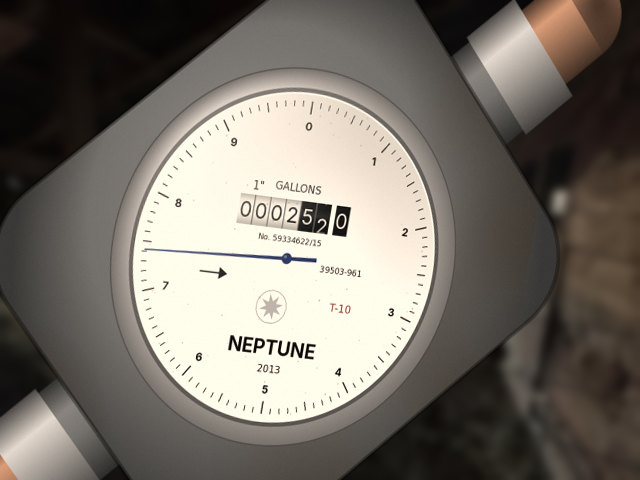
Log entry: 2517.4 gal
